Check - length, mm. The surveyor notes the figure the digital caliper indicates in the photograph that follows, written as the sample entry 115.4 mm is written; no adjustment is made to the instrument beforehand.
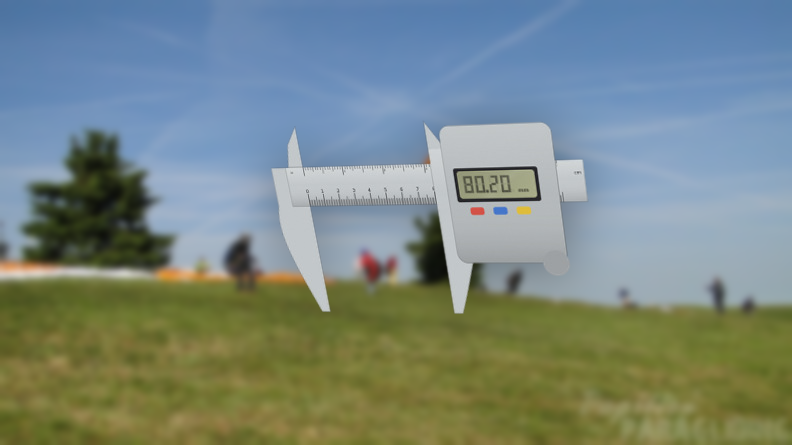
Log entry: 80.20 mm
